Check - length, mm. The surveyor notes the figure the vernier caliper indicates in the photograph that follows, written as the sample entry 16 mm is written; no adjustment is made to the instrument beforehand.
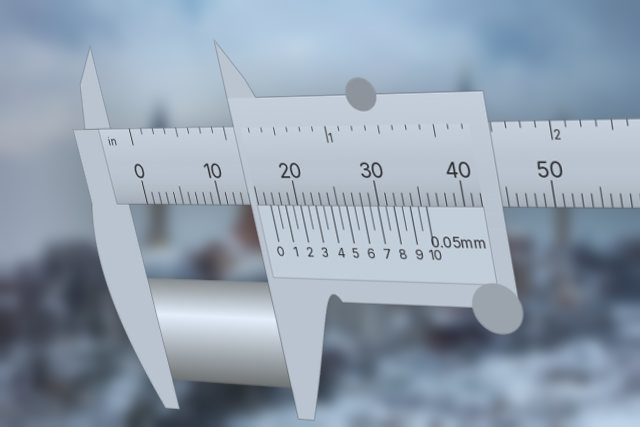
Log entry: 16.6 mm
